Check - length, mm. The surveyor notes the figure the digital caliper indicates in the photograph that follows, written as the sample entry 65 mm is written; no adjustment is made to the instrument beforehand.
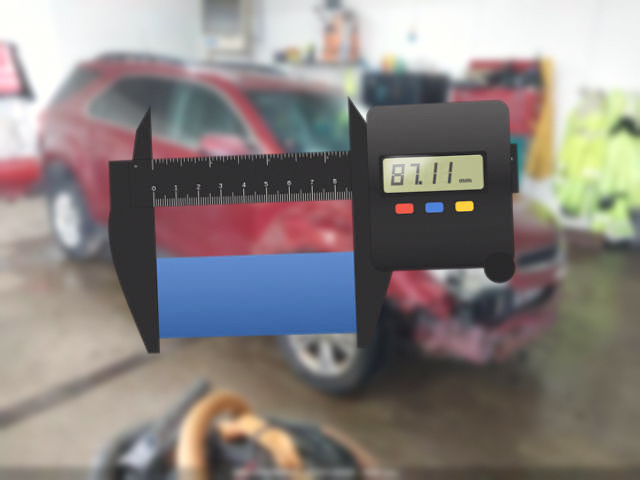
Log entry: 87.11 mm
